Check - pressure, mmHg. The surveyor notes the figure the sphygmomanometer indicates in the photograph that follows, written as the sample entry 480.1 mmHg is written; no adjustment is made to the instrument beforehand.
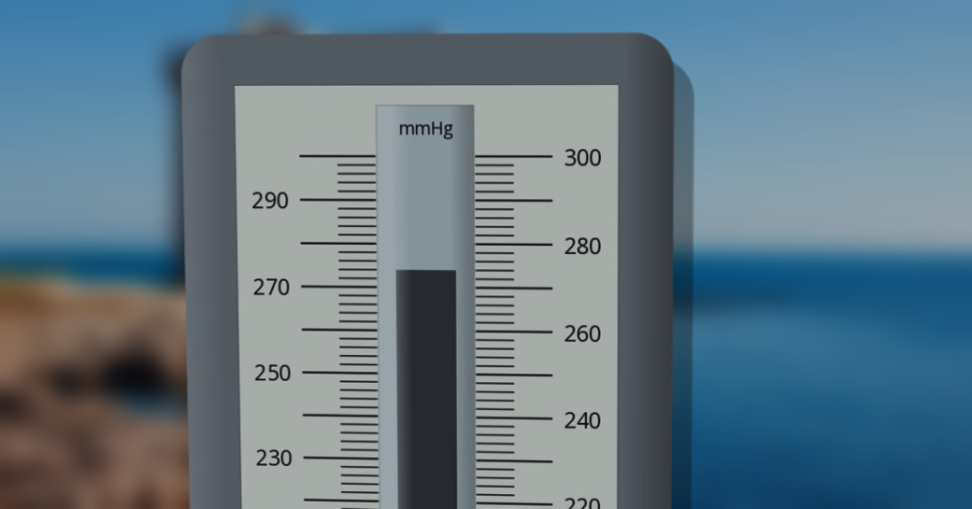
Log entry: 274 mmHg
